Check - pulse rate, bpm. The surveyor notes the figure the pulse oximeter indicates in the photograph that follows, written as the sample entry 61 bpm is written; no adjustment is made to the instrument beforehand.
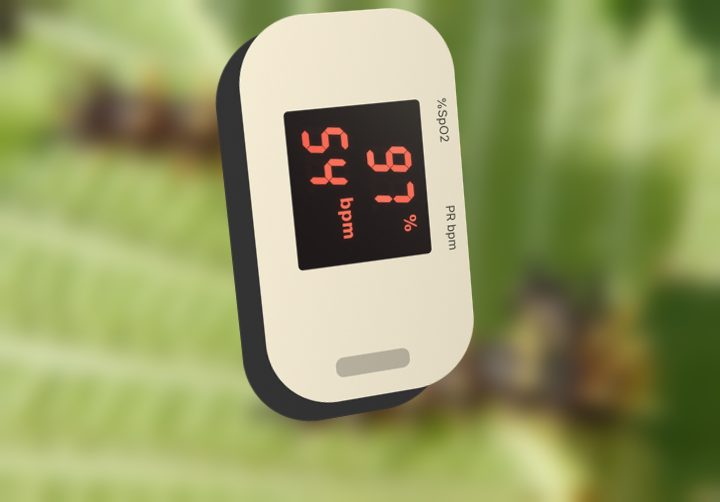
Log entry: 54 bpm
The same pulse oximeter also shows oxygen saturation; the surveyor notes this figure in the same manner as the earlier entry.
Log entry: 97 %
